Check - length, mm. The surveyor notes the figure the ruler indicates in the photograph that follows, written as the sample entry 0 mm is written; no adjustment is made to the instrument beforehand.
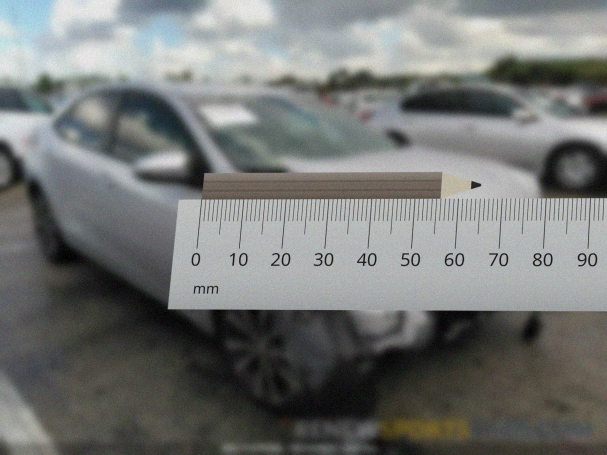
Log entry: 65 mm
